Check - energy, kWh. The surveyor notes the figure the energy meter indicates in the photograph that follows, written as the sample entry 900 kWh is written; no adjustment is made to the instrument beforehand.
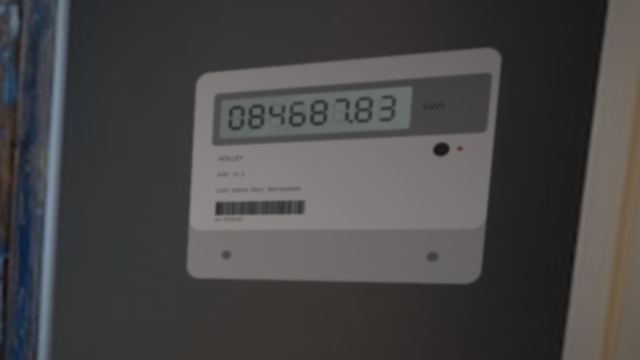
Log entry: 84687.83 kWh
